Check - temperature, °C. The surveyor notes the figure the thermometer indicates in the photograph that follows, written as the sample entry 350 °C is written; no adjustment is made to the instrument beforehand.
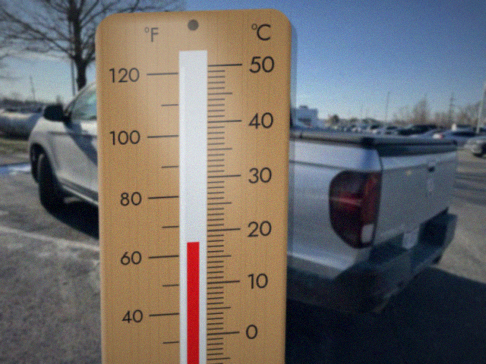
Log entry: 18 °C
